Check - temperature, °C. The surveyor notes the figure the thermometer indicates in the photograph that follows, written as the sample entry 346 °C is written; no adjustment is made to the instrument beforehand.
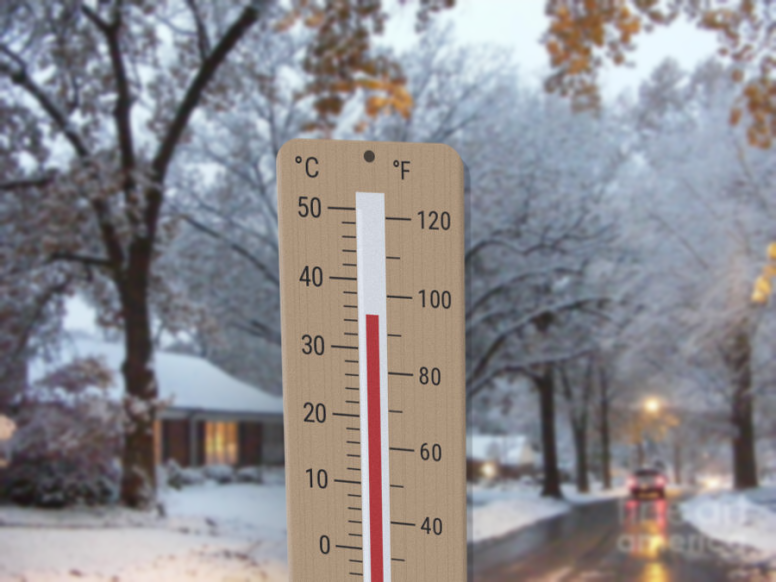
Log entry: 35 °C
